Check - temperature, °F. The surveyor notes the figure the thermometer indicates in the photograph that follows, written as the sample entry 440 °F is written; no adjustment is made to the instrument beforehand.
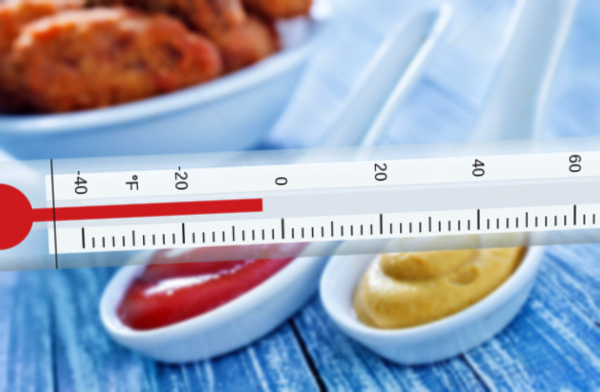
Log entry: -4 °F
